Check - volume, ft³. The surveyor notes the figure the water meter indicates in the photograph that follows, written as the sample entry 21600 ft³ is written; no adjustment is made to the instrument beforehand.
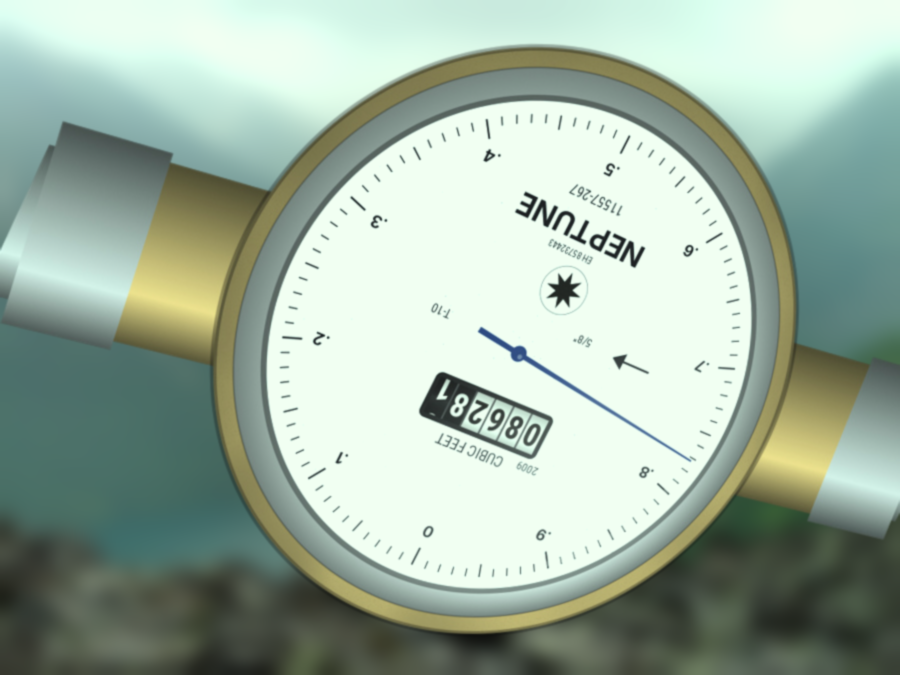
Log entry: 86280.77 ft³
